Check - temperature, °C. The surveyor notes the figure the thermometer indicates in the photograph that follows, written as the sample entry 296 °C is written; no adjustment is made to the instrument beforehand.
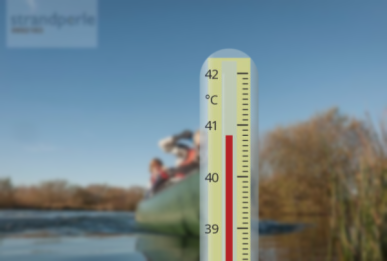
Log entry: 40.8 °C
